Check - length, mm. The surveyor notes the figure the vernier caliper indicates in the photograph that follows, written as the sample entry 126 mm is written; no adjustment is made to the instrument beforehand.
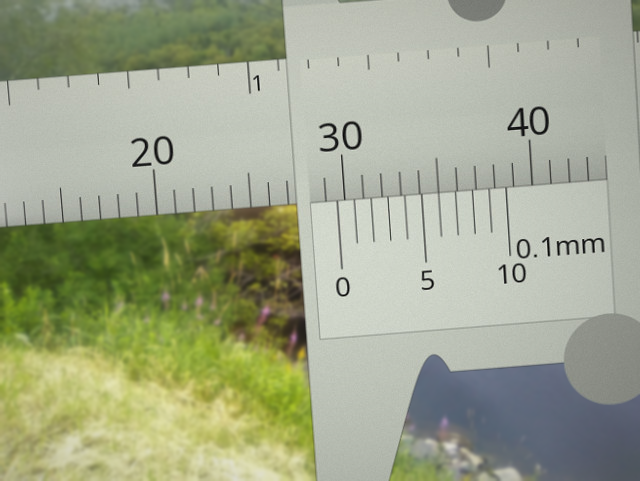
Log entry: 29.6 mm
